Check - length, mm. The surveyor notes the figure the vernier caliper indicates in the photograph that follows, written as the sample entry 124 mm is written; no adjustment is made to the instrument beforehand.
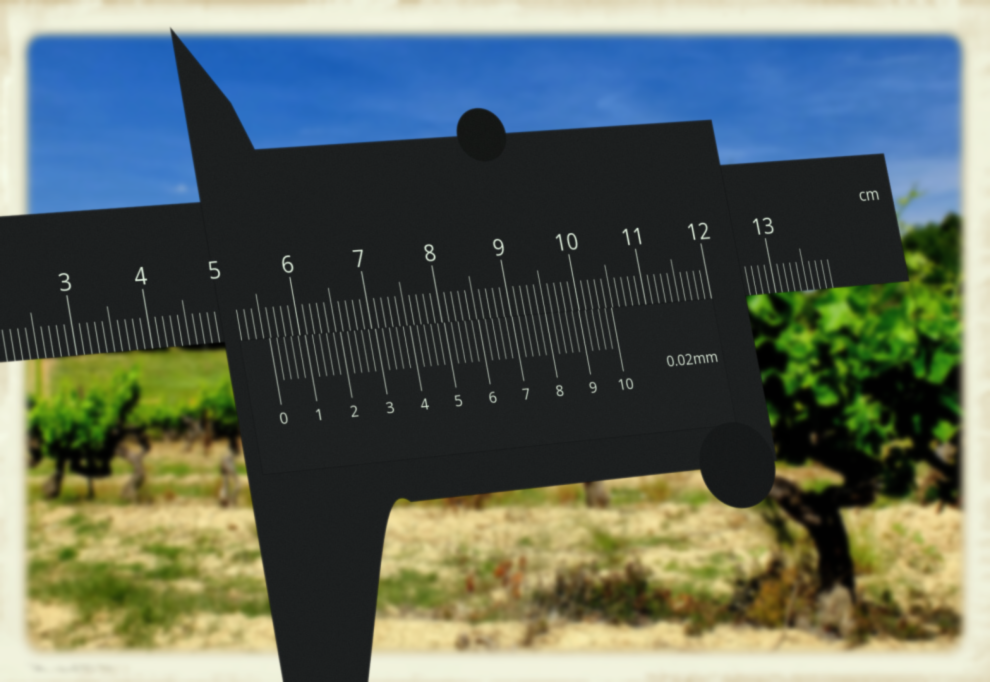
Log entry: 55.8 mm
